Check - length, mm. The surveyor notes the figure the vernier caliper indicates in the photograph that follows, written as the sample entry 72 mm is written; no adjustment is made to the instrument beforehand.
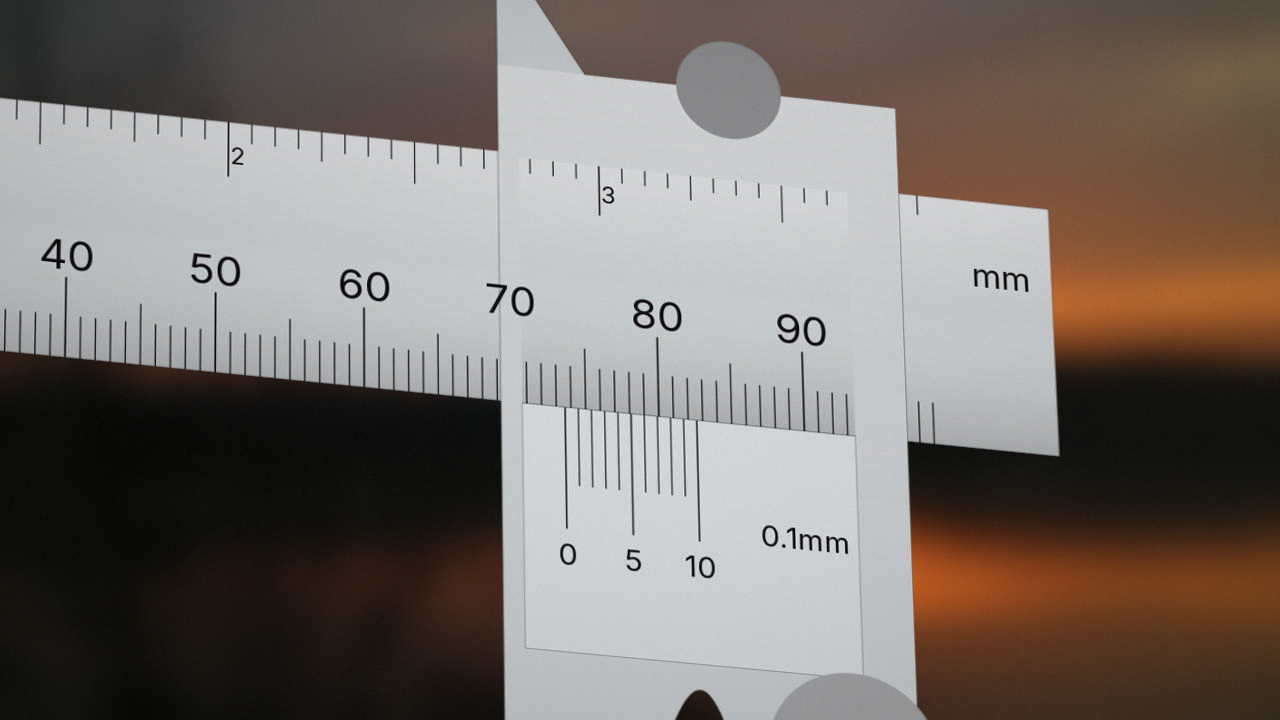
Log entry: 73.6 mm
